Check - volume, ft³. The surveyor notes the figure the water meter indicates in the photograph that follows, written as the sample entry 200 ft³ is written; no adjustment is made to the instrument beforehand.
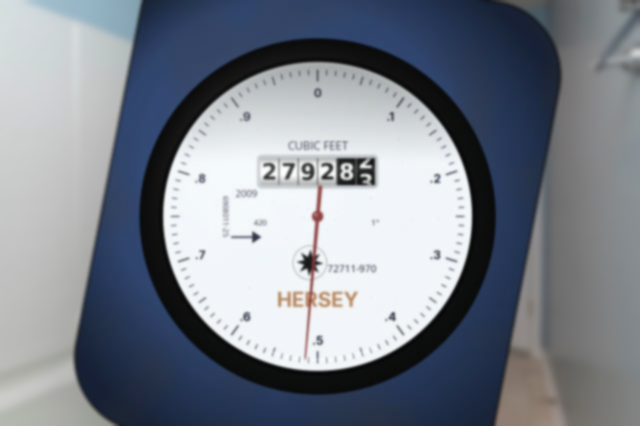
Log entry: 279282.51 ft³
